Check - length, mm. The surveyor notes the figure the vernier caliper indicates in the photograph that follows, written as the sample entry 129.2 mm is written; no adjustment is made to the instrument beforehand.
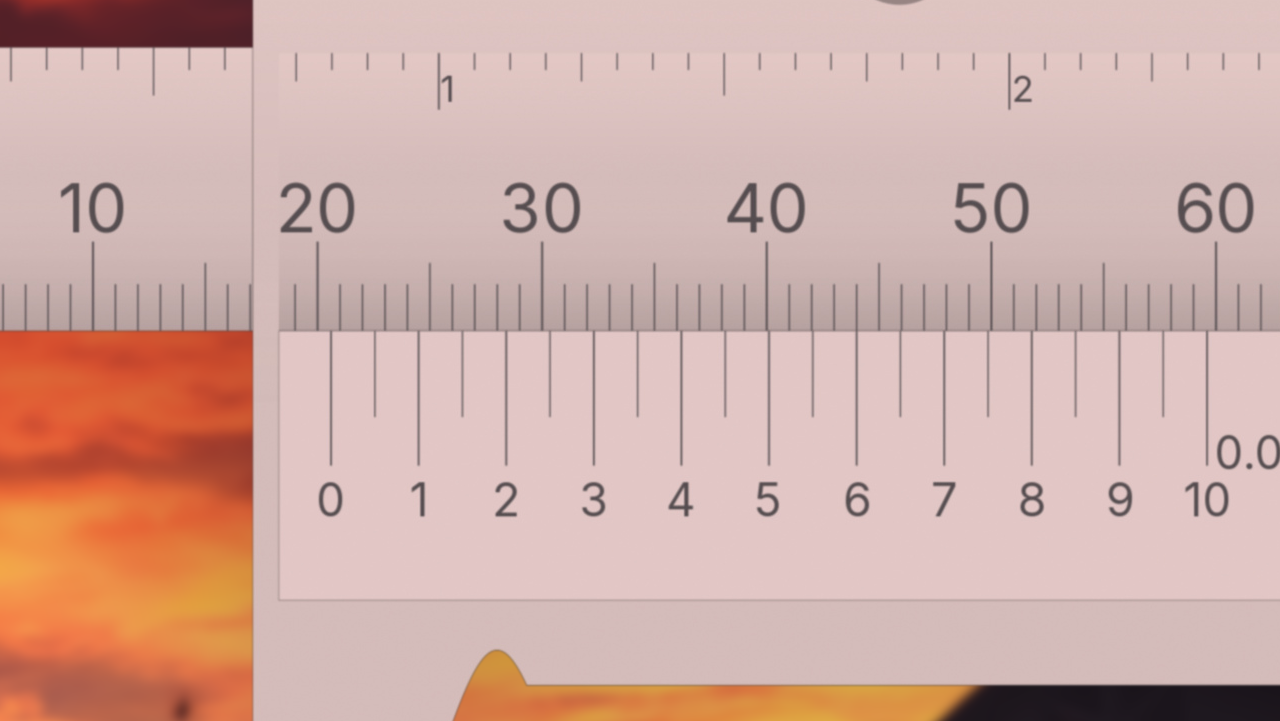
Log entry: 20.6 mm
